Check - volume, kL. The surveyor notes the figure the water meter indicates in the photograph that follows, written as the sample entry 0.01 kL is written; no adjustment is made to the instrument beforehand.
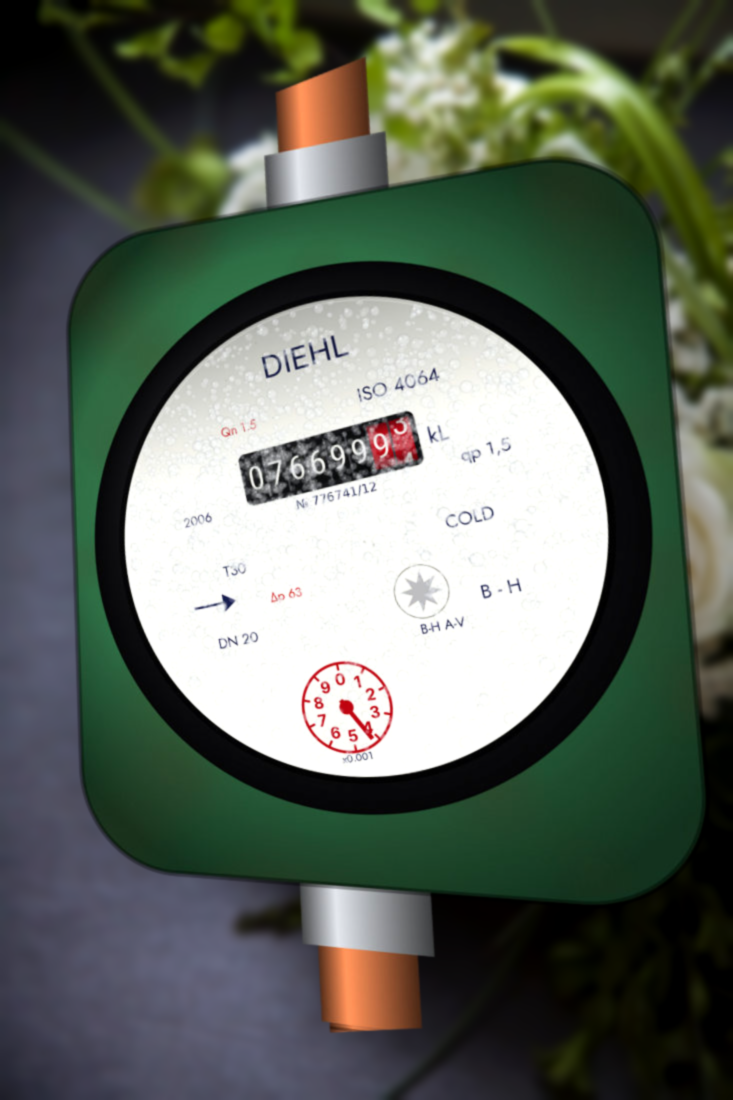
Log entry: 76699.934 kL
